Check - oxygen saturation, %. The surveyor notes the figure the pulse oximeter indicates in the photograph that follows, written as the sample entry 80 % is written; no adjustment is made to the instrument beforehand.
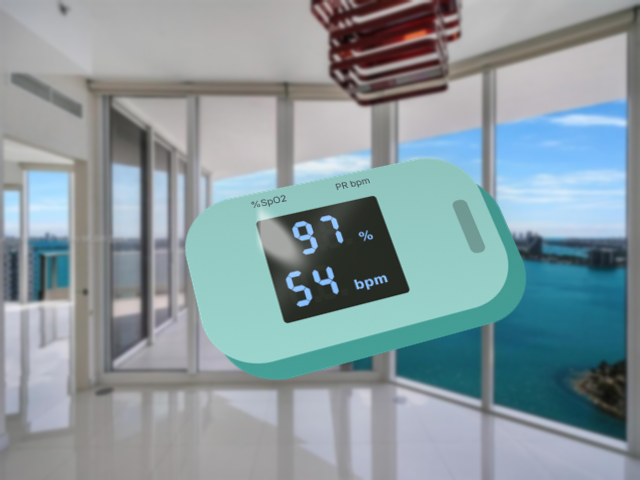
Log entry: 97 %
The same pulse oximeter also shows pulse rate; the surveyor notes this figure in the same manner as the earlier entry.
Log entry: 54 bpm
